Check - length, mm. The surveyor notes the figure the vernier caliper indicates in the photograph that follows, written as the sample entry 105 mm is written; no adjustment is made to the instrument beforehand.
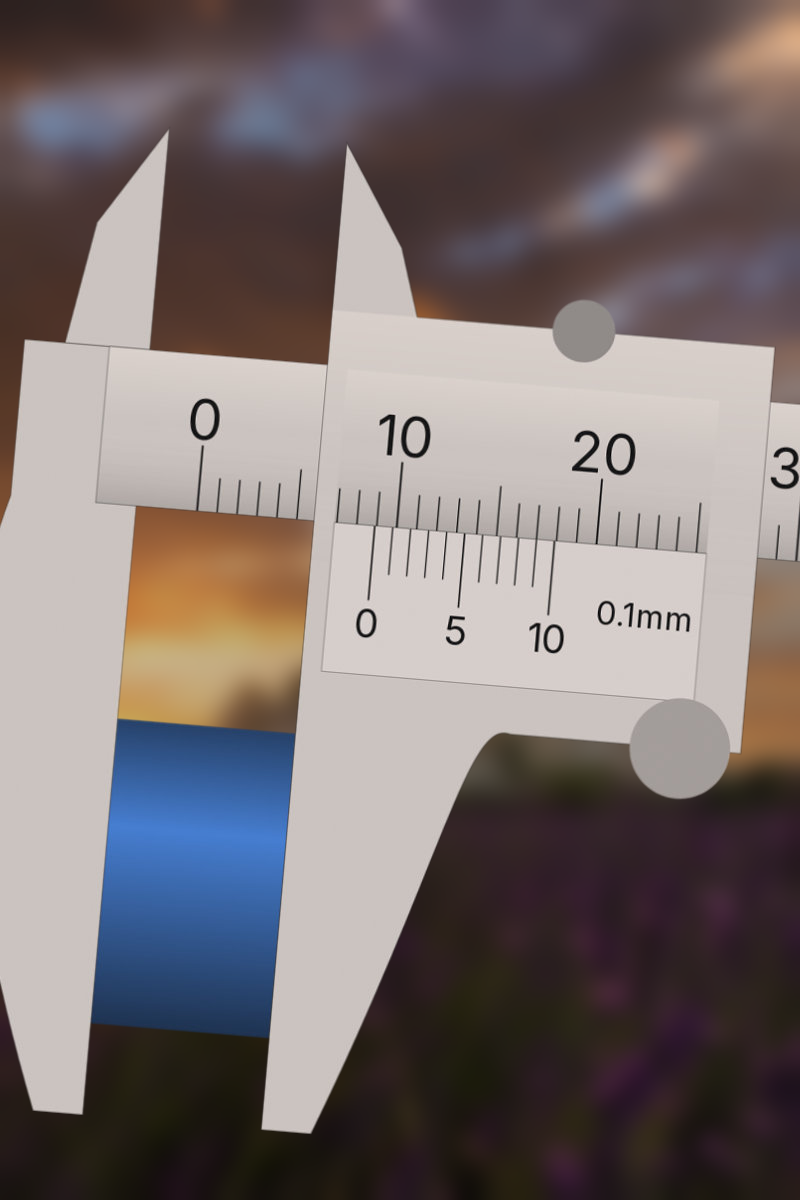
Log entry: 8.9 mm
